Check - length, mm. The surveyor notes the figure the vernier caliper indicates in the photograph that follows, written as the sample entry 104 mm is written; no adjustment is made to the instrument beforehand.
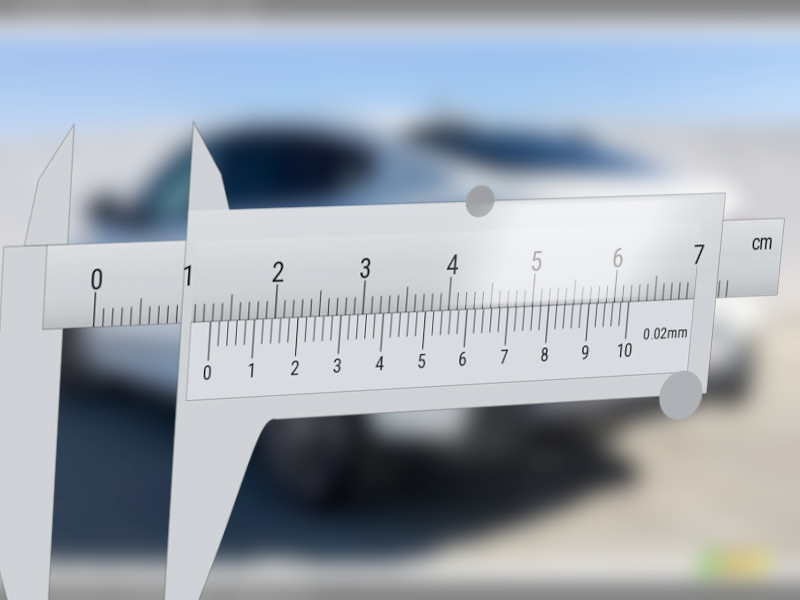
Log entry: 12.8 mm
